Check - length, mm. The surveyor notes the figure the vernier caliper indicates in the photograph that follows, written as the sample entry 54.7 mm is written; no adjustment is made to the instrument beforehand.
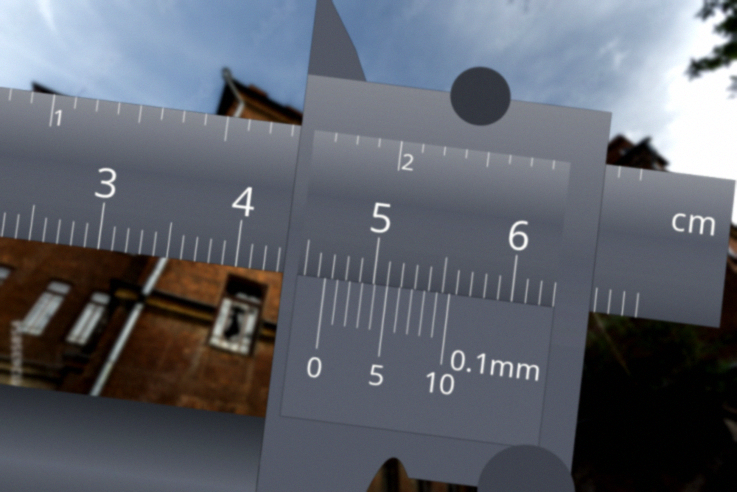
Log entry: 46.5 mm
